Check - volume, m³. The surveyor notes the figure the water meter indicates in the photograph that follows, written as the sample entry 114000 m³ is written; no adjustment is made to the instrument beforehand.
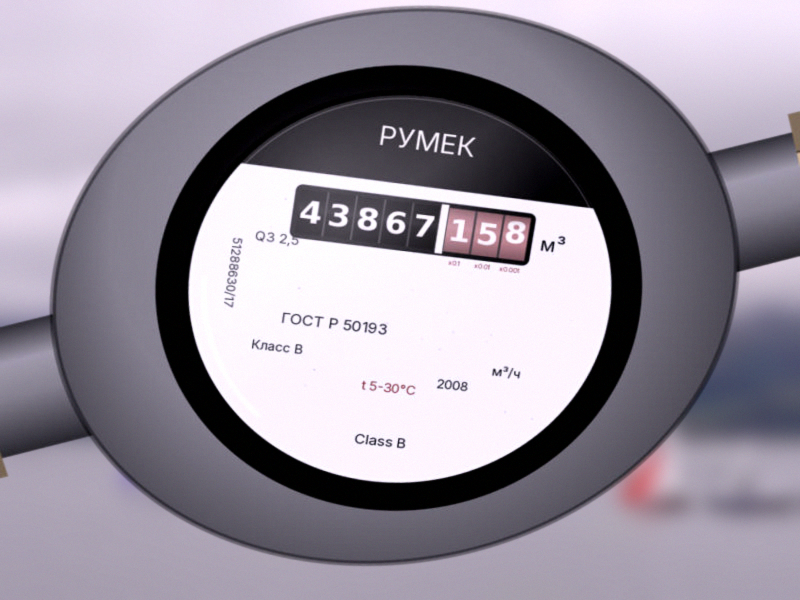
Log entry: 43867.158 m³
